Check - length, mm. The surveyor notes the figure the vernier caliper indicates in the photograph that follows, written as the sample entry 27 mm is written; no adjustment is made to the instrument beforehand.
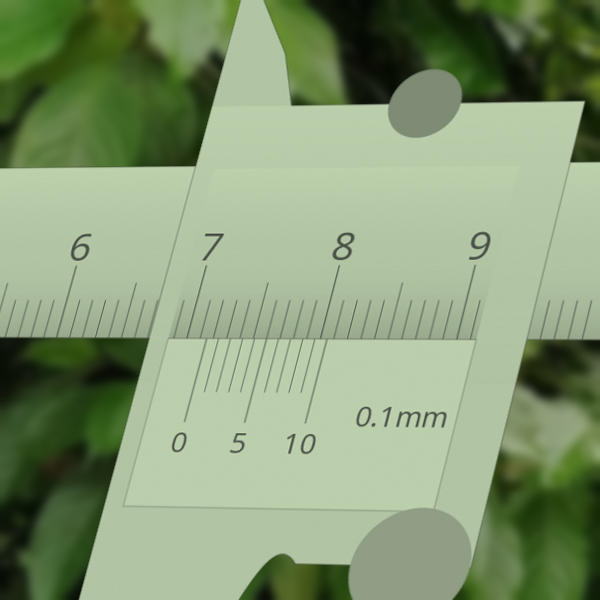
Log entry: 71.5 mm
